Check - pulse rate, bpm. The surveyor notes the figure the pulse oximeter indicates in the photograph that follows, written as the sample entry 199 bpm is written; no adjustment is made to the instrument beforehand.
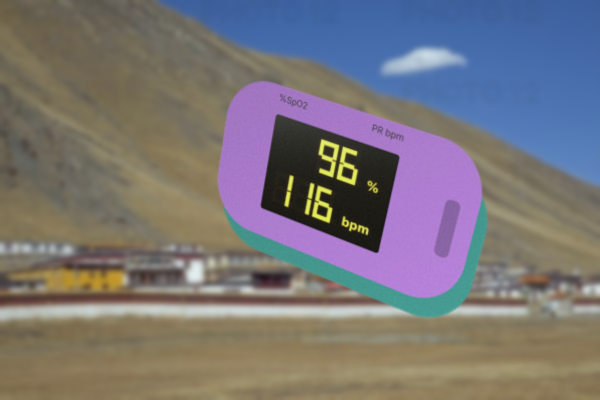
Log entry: 116 bpm
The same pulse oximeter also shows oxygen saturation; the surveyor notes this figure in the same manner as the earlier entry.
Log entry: 96 %
